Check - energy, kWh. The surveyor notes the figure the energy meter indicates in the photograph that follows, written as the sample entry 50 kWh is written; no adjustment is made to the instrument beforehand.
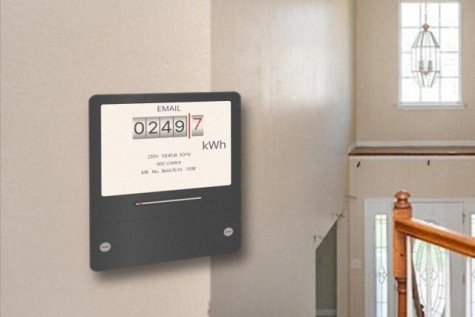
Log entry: 249.7 kWh
